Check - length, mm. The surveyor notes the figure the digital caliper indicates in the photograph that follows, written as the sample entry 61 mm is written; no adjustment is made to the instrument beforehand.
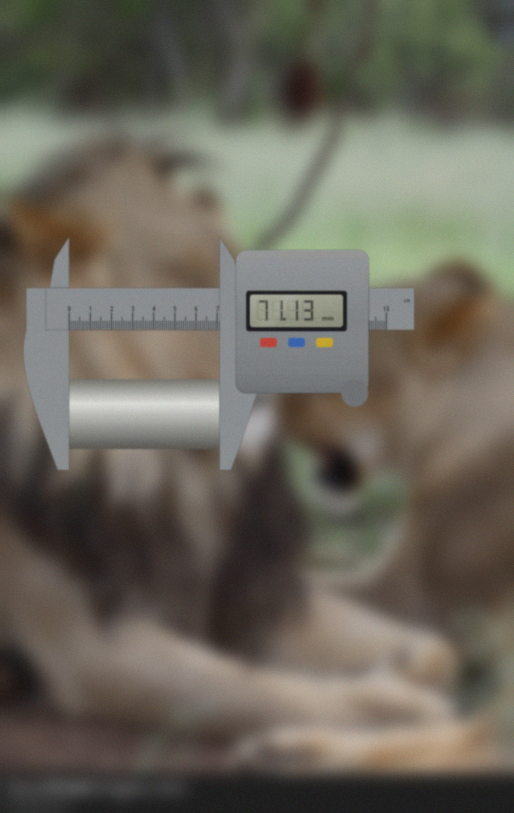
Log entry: 71.13 mm
